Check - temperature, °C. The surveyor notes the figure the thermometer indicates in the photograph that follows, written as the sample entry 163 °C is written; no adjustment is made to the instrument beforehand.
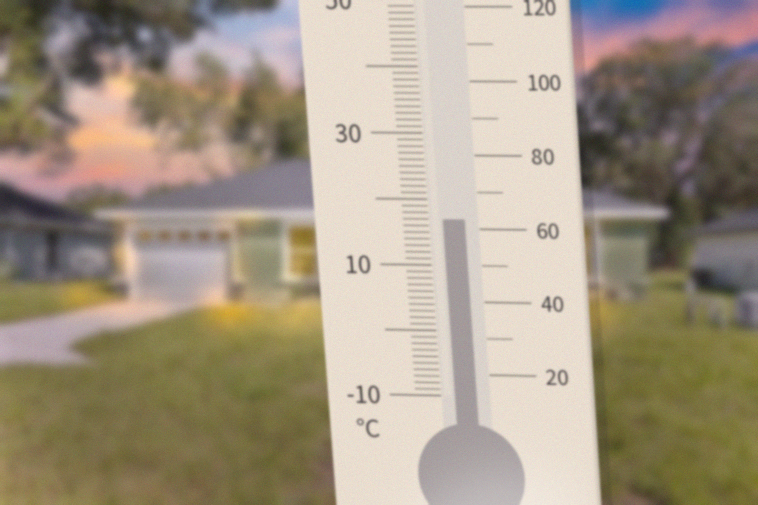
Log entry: 17 °C
